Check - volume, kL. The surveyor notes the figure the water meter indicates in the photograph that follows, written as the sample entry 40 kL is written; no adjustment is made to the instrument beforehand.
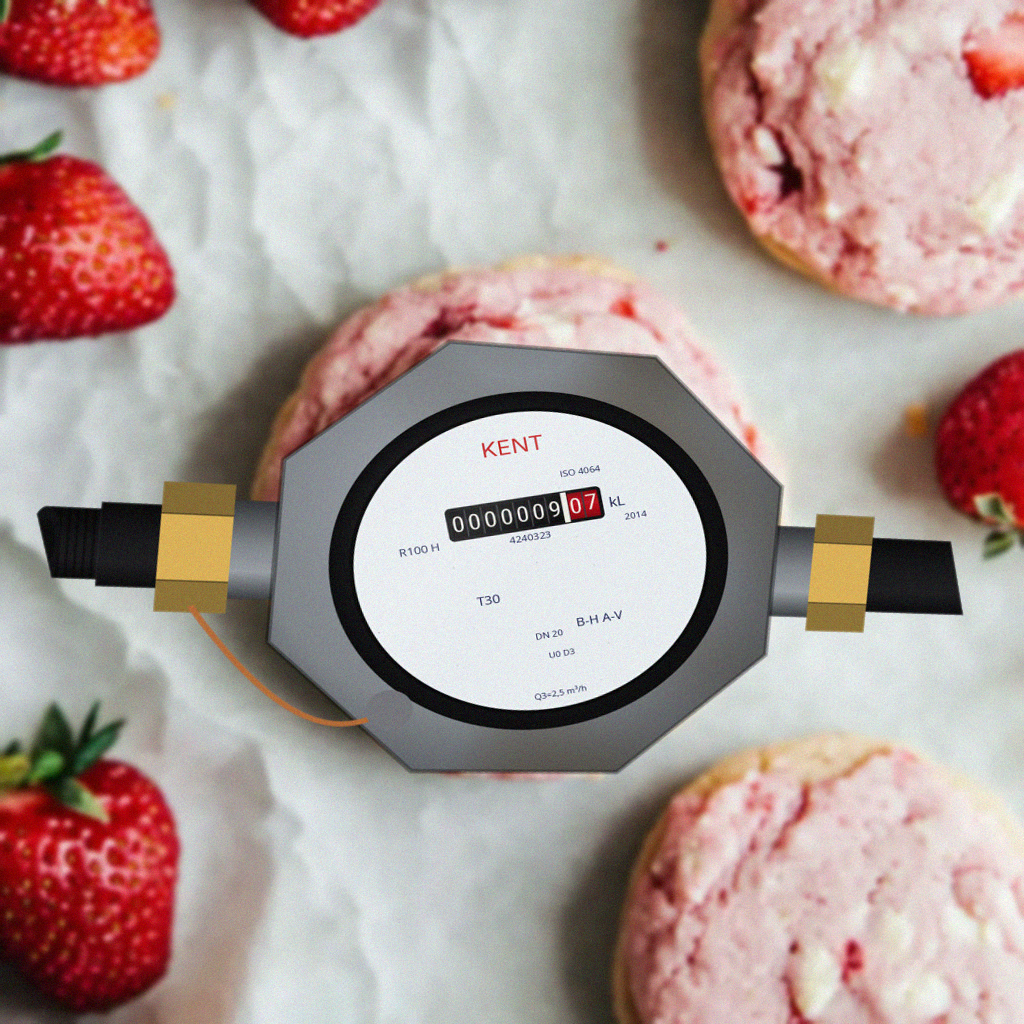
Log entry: 9.07 kL
